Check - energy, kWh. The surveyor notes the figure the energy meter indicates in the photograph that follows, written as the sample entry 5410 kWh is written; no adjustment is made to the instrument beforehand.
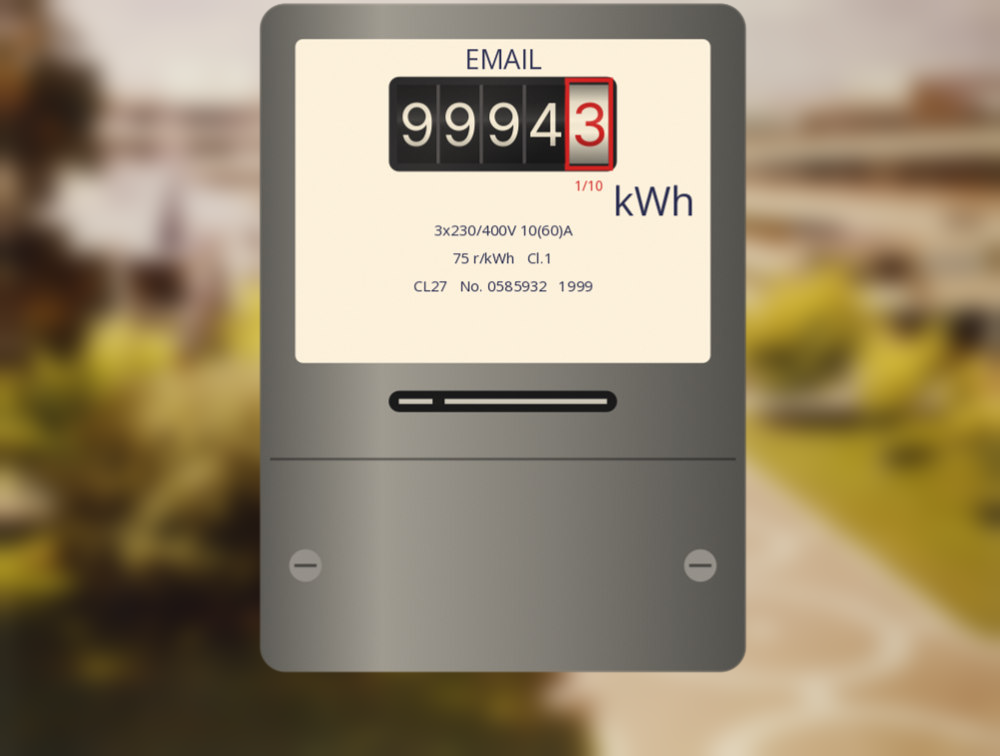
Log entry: 9994.3 kWh
